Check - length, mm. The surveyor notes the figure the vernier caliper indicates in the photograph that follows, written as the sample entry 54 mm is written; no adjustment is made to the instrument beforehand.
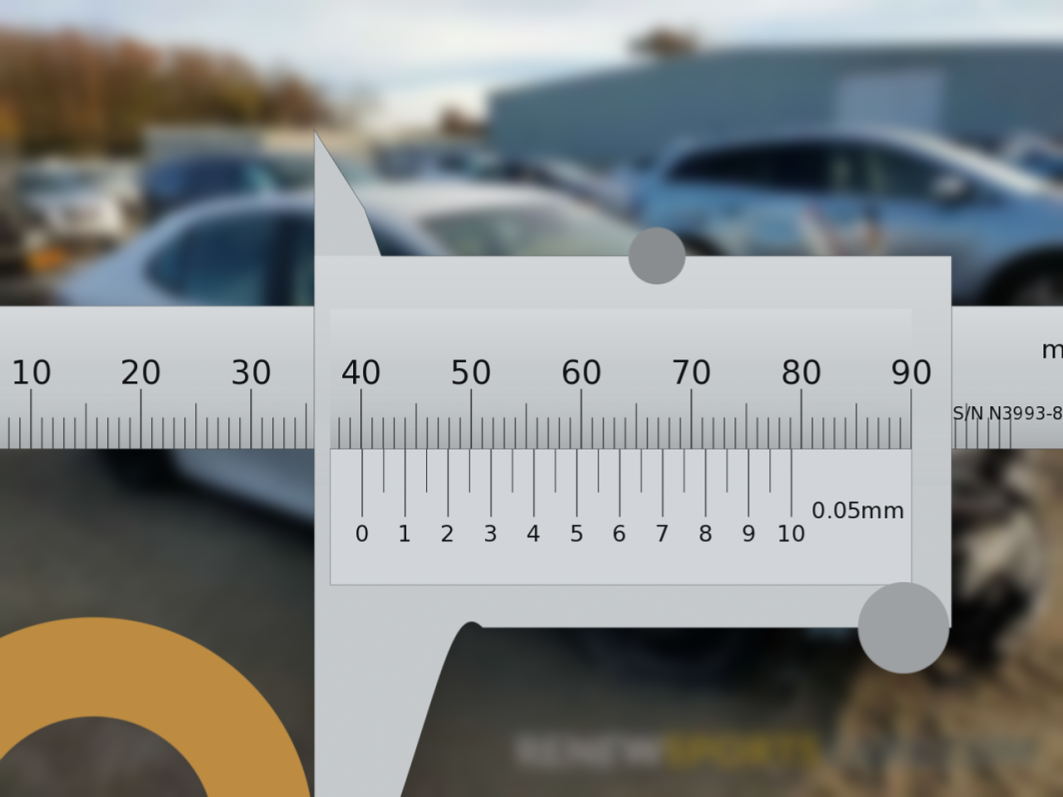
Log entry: 40.1 mm
